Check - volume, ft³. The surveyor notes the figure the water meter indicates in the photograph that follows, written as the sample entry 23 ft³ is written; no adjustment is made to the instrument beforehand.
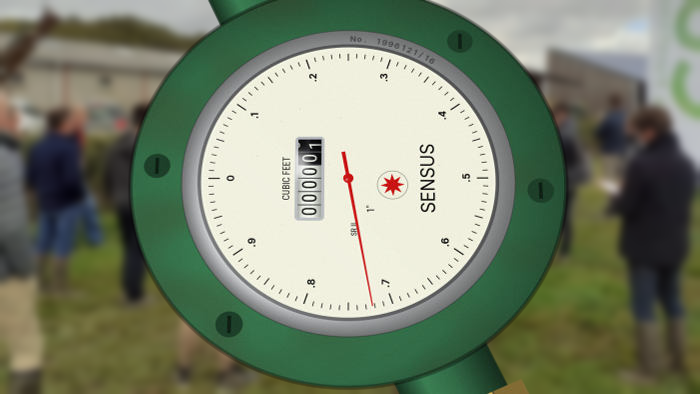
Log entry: 0.72 ft³
